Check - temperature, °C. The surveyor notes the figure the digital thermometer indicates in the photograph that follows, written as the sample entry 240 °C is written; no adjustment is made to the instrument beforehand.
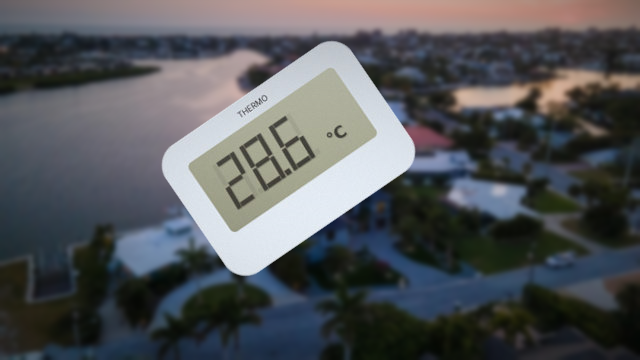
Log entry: 28.6 °C
